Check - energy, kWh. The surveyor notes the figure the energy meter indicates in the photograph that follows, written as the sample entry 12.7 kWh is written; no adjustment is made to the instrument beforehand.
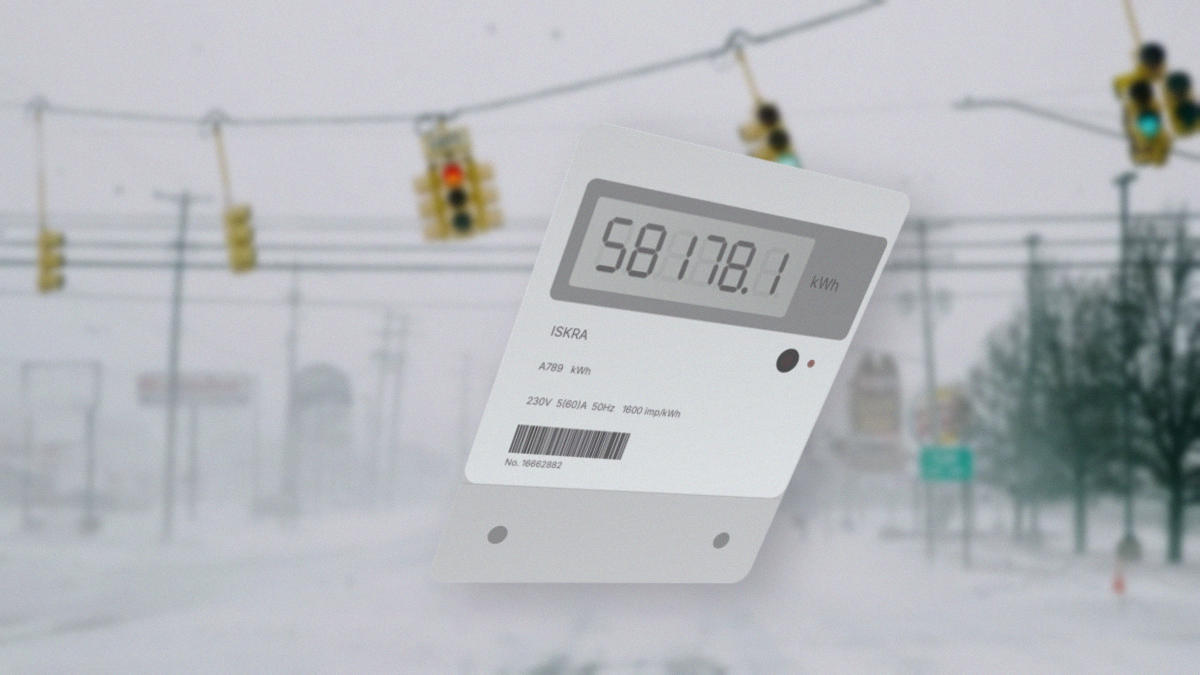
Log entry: 58178.1 kWh
